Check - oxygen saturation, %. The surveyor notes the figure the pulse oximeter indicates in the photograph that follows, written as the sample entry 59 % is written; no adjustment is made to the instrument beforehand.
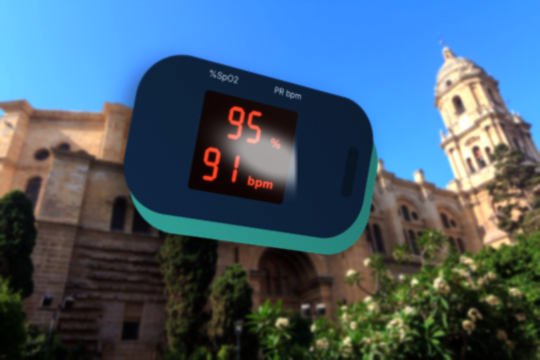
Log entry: 95 %
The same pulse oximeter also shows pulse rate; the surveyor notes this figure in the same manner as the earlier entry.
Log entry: 91 bpm
